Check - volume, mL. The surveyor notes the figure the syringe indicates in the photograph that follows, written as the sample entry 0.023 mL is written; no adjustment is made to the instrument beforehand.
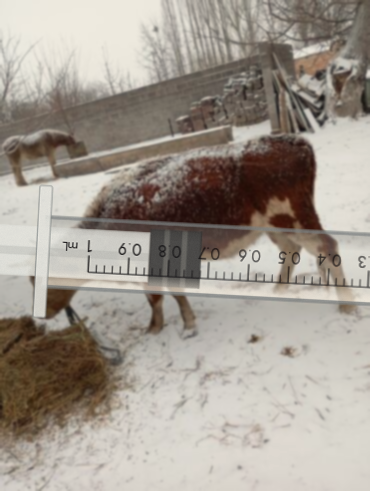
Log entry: 0.72 mL
